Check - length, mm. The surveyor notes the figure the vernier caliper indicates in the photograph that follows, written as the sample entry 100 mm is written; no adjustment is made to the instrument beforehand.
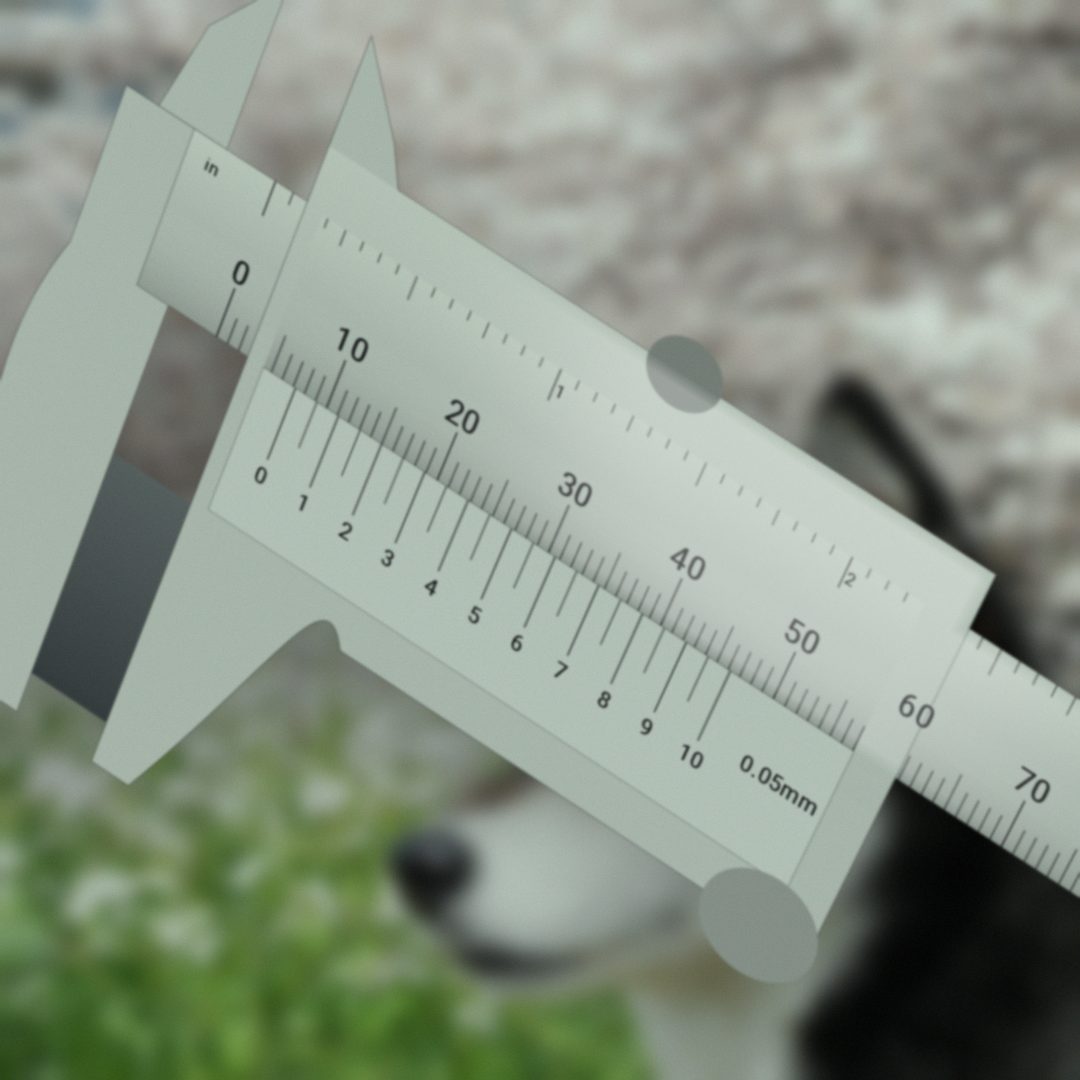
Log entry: 7.2 mm
